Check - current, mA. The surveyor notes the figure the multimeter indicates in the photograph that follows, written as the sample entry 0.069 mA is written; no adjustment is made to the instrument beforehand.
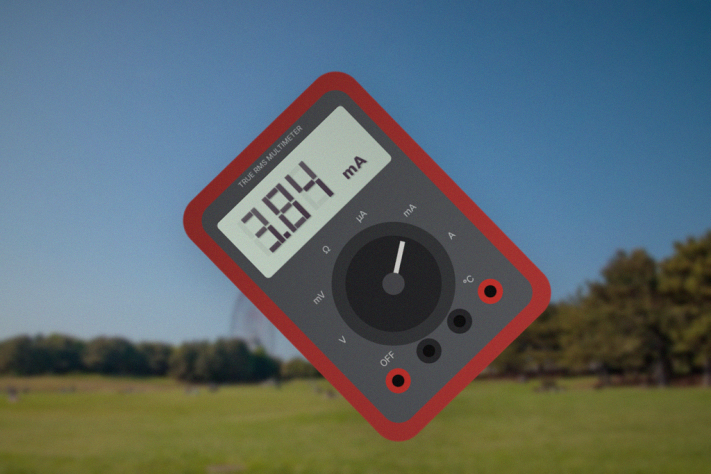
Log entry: 3.84 mA
